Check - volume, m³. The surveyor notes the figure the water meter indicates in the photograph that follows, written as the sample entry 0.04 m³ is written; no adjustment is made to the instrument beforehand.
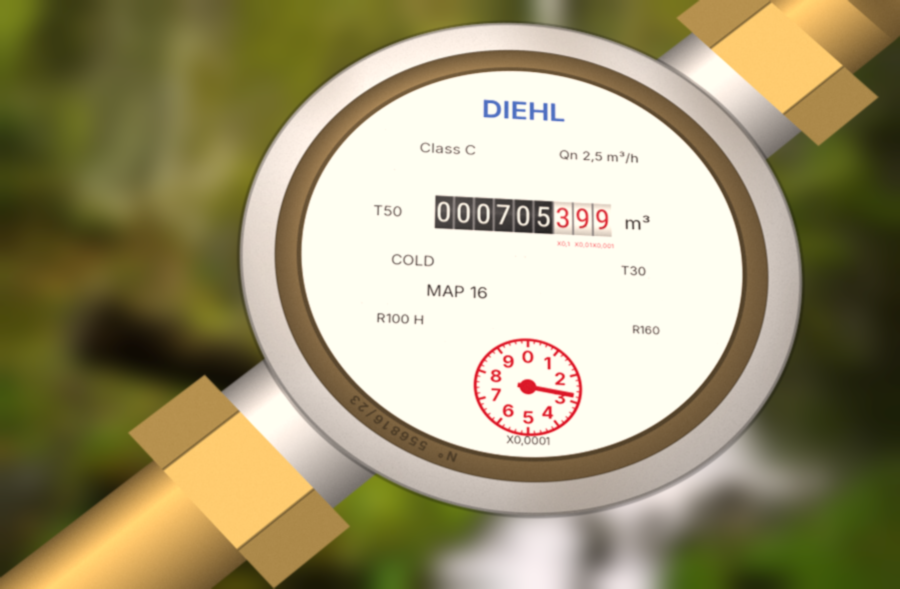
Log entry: 705.3992 m³
